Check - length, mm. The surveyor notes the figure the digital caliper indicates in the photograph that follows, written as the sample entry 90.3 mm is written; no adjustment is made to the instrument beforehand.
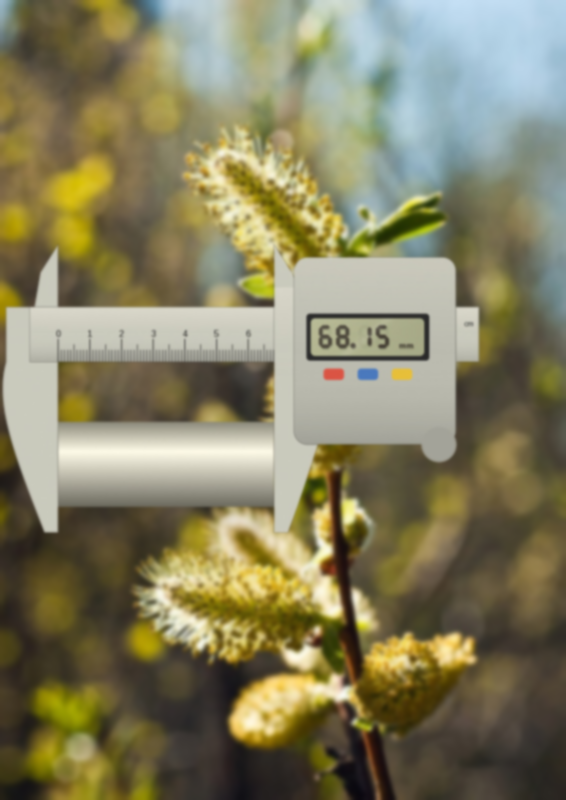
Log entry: 68.15 mm
